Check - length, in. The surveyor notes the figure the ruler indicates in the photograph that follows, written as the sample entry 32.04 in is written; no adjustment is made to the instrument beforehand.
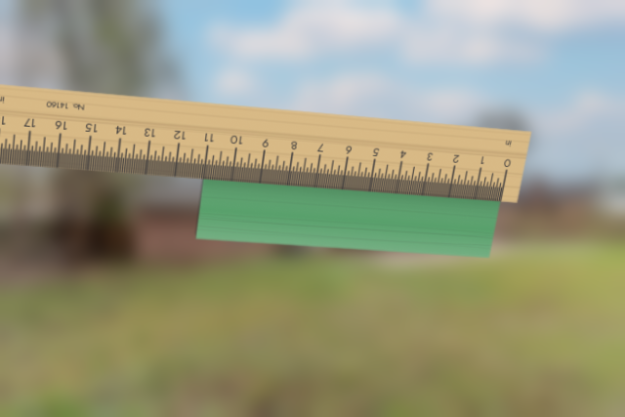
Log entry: 11 in
